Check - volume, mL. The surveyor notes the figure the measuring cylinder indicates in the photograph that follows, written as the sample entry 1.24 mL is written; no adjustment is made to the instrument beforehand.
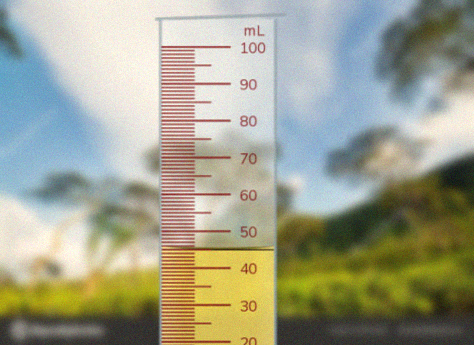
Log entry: 45 mL
